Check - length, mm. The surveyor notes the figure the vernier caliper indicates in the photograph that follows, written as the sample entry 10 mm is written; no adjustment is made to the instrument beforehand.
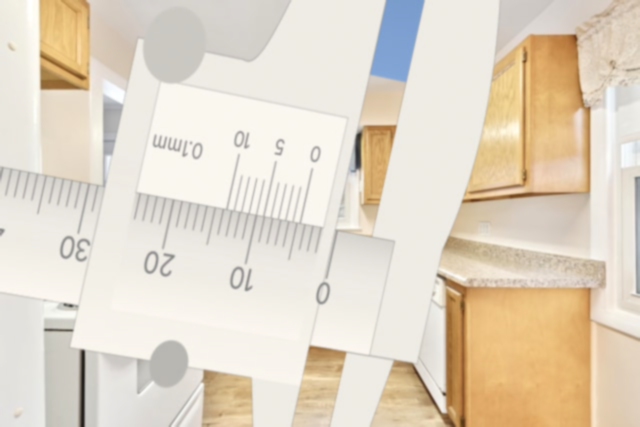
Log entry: 4.6 mm
